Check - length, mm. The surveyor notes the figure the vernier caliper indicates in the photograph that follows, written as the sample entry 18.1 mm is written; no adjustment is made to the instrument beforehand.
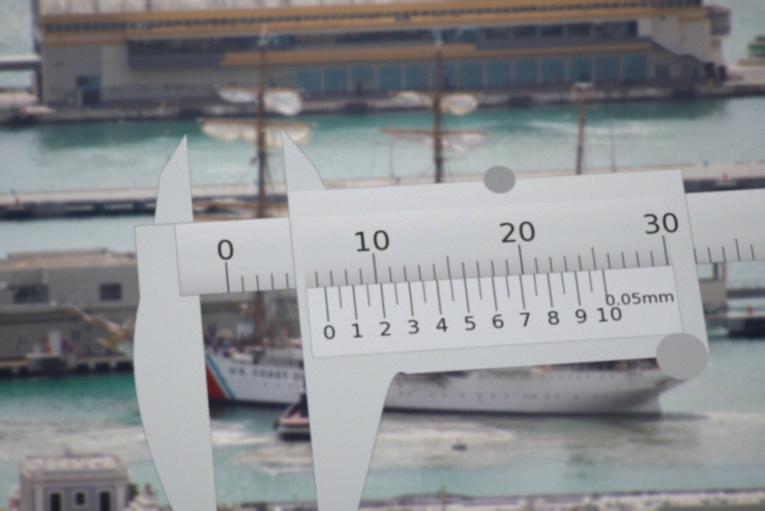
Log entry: 6.5 mm
